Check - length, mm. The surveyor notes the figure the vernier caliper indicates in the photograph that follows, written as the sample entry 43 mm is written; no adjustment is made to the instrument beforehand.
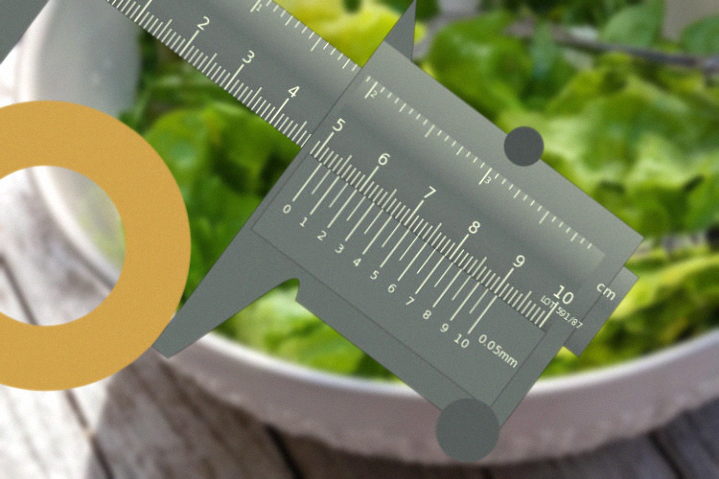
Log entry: 51.6 mm
